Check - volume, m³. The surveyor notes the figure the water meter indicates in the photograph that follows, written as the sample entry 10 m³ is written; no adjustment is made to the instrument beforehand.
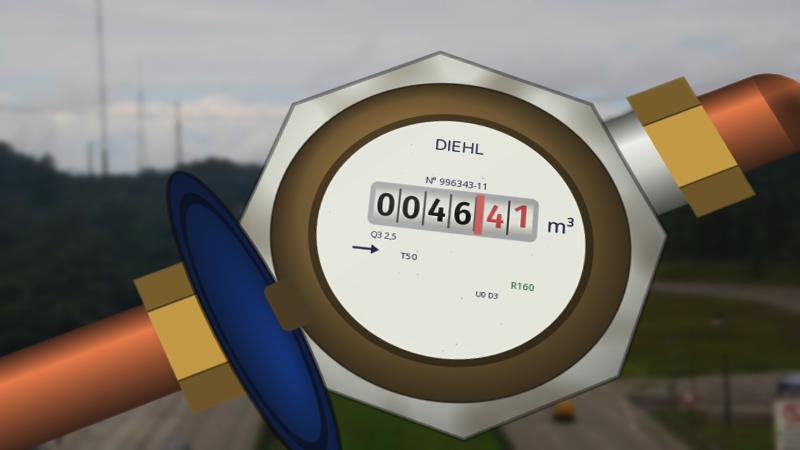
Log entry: 46.41 m³
